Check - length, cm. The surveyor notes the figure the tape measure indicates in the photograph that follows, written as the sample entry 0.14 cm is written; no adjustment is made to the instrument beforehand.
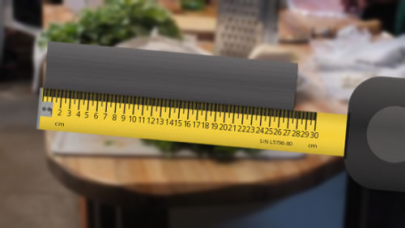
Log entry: 27.5 cm
